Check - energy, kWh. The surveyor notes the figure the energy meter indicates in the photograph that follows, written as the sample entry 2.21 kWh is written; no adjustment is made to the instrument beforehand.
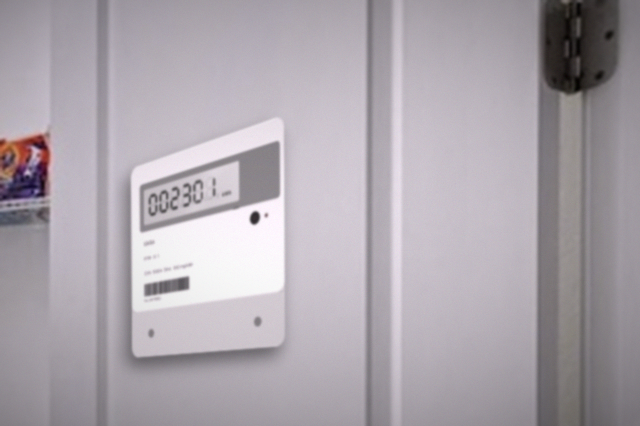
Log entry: 2301 kWh
